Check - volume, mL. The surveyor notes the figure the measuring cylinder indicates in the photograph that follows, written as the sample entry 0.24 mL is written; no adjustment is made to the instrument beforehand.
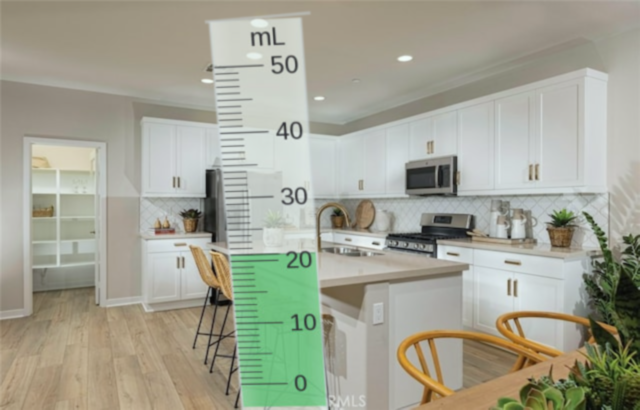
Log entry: 21 mL
